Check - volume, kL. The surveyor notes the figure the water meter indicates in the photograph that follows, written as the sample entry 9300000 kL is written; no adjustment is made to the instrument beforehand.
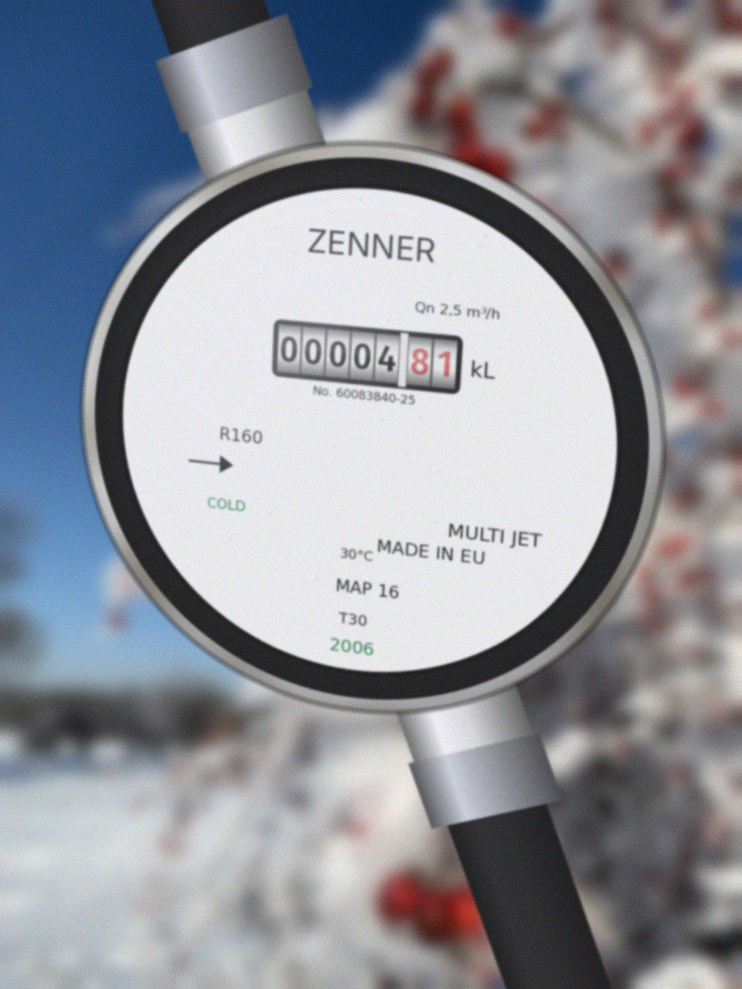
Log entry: 4.81 kL
